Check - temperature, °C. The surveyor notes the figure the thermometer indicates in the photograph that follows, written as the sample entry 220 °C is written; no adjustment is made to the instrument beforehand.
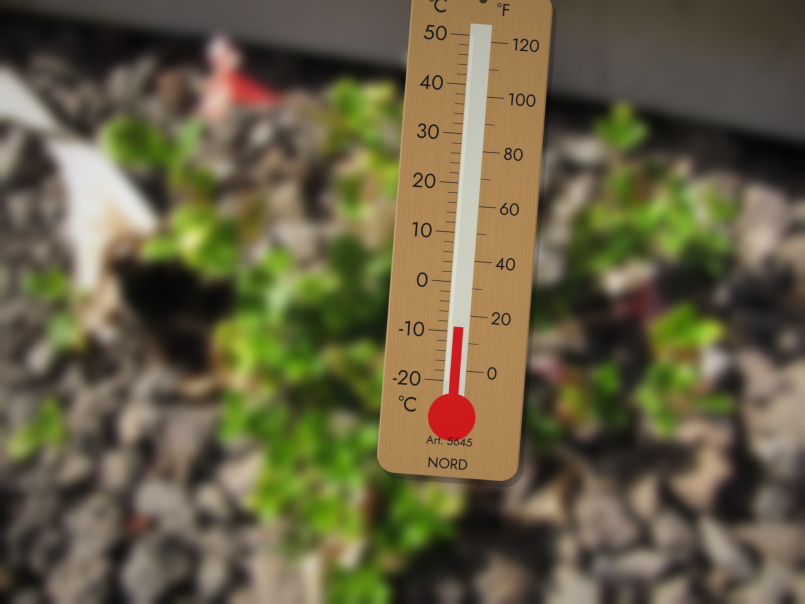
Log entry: -9 °C
